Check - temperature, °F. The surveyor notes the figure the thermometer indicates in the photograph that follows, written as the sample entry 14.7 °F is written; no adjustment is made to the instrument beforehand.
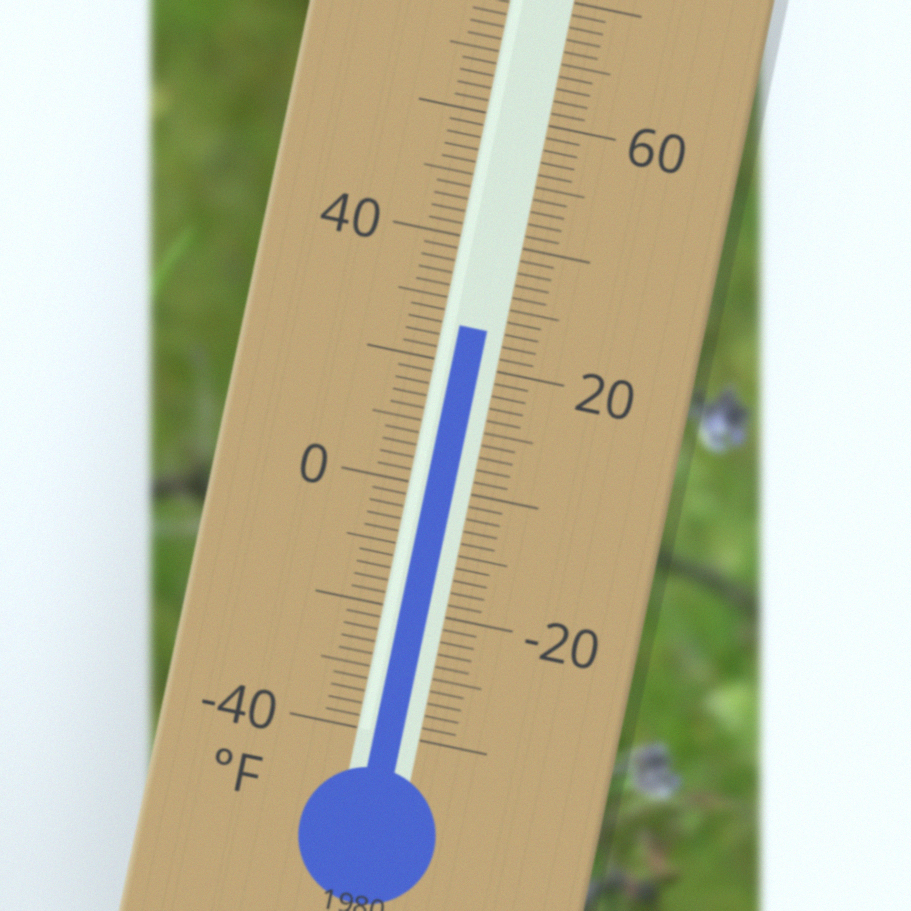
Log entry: 26 °F
